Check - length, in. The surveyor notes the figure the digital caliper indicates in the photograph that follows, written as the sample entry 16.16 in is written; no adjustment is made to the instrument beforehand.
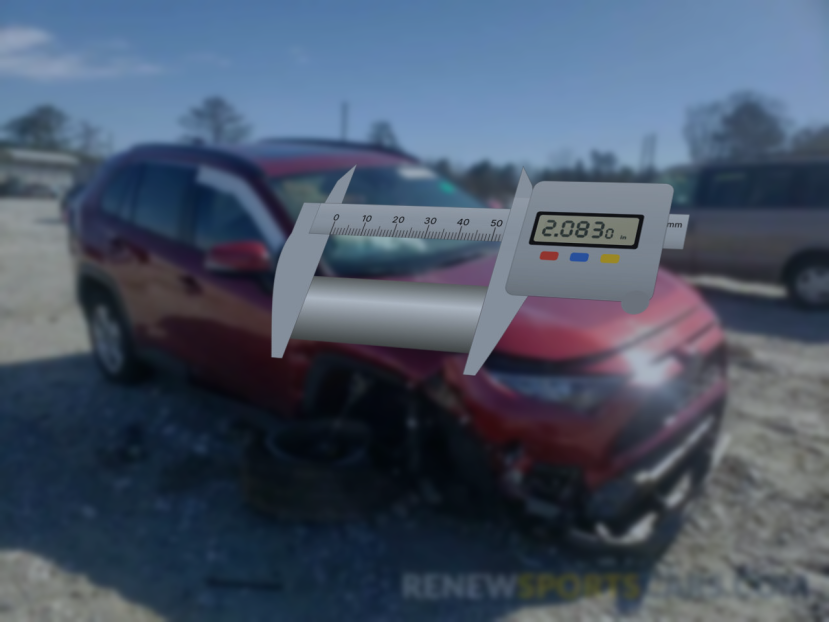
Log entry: 2.0830 in
